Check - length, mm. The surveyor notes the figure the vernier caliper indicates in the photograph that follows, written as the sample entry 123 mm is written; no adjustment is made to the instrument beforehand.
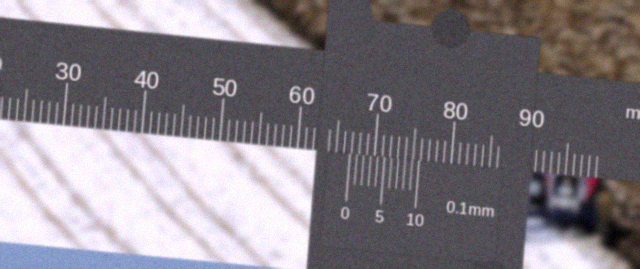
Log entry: 66.8 mm
